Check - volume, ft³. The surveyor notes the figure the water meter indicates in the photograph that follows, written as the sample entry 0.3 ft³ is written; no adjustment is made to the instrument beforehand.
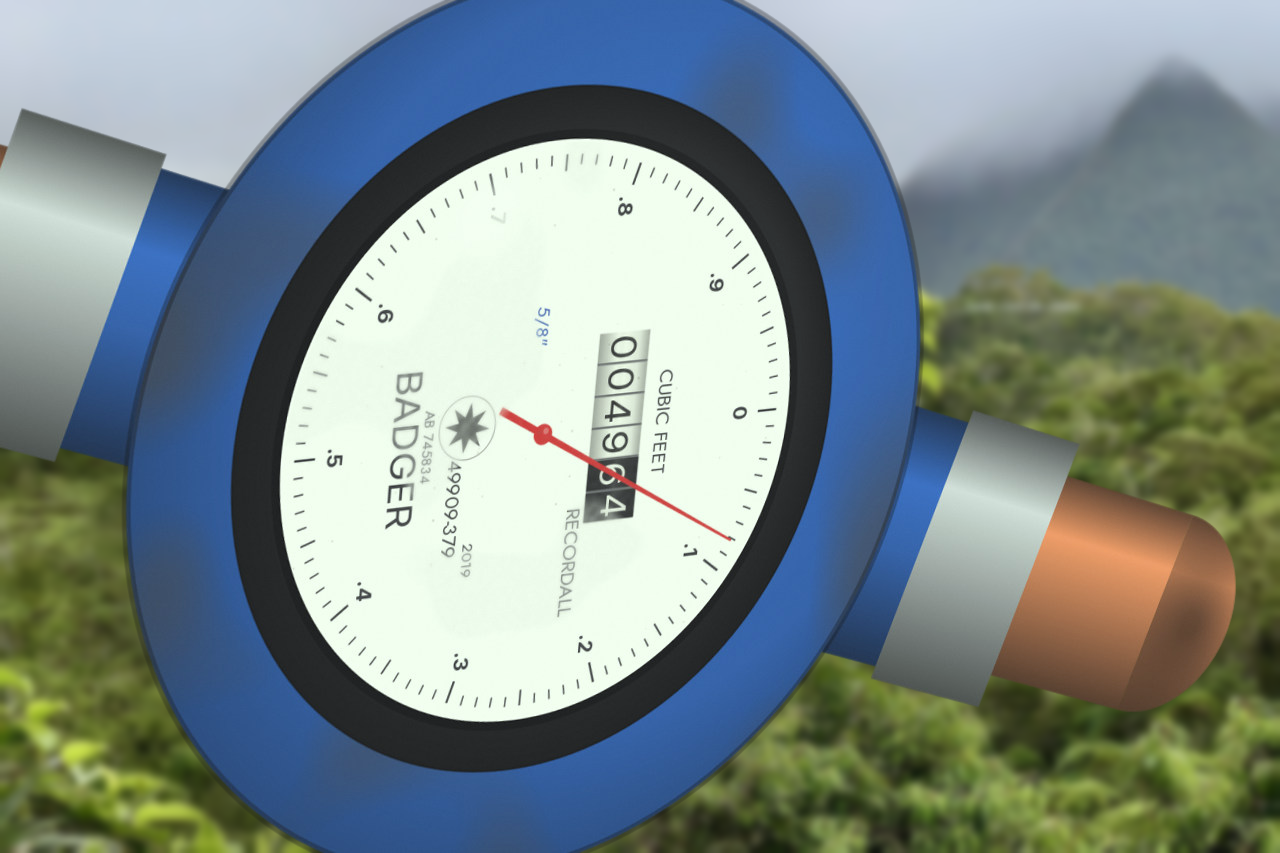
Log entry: 4964.08 ft³
